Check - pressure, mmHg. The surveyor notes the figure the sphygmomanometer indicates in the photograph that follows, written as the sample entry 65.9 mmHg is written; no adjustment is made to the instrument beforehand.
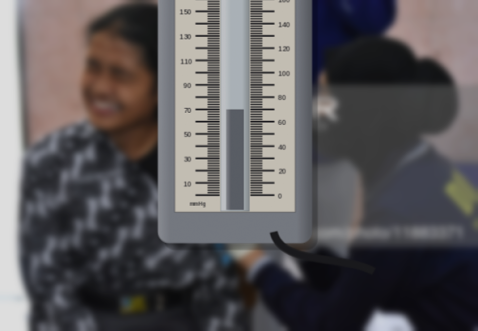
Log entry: 70 mmHg
